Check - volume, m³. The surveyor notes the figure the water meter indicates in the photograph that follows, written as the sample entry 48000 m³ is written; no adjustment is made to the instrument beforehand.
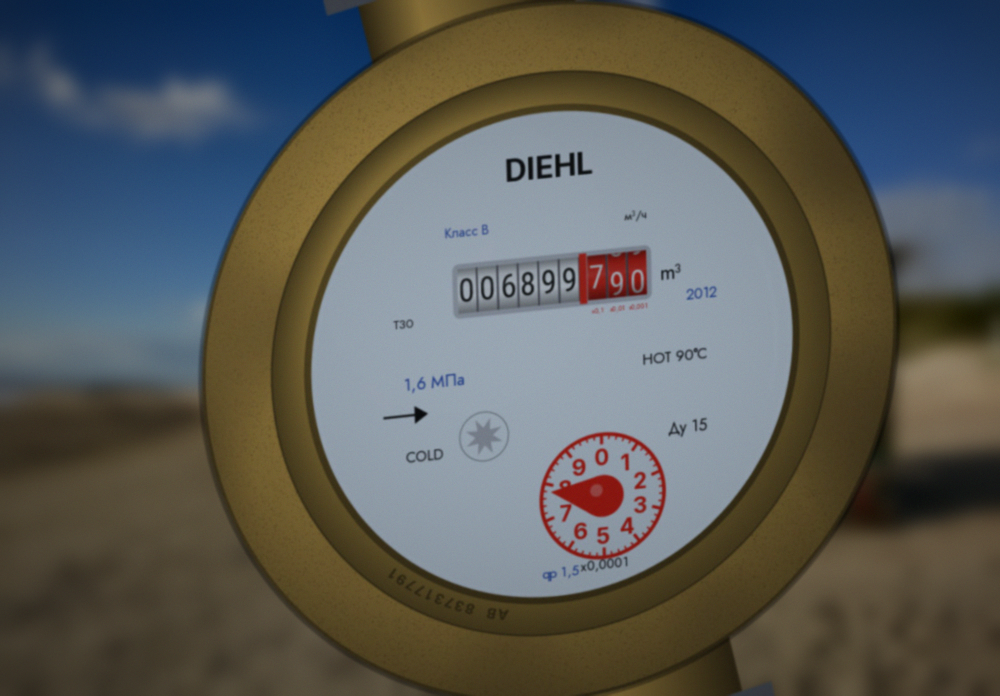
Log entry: 6899.7897 m³
